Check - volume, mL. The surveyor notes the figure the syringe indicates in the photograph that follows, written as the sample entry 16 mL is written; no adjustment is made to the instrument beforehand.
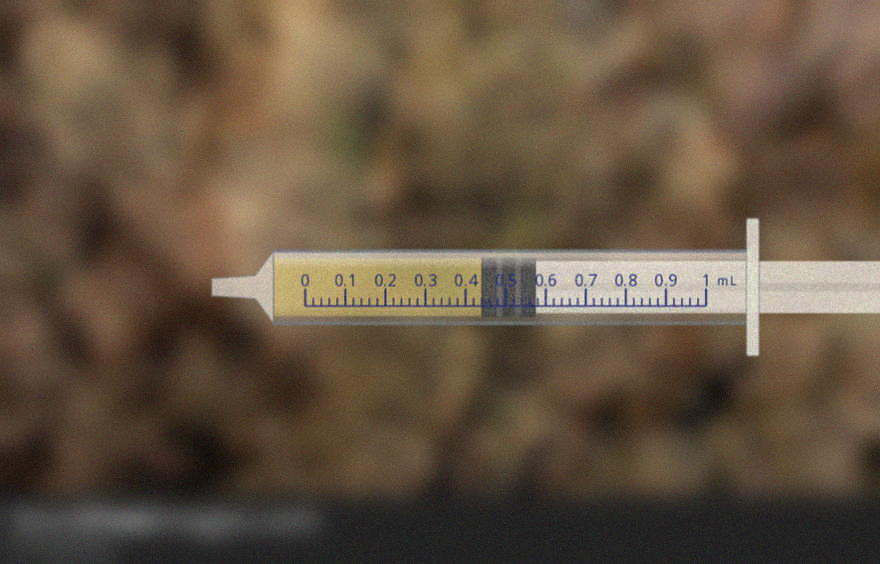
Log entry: 0.44 mL
